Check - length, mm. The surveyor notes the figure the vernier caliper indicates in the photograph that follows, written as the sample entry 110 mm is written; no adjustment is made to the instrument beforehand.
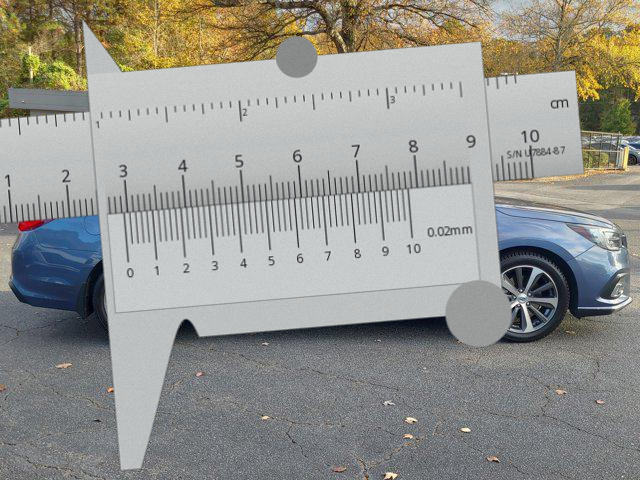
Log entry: 29.4 mm
